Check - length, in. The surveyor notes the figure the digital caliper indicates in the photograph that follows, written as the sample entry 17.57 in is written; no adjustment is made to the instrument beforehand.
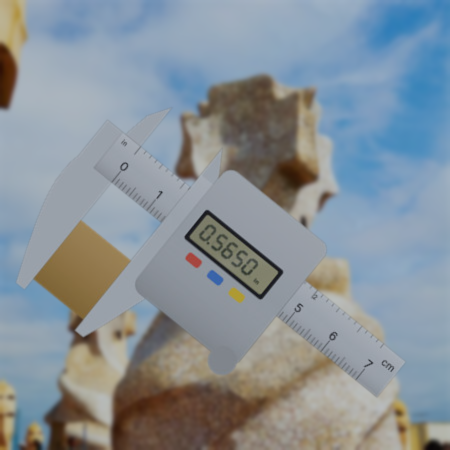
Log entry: 0.5650 in
